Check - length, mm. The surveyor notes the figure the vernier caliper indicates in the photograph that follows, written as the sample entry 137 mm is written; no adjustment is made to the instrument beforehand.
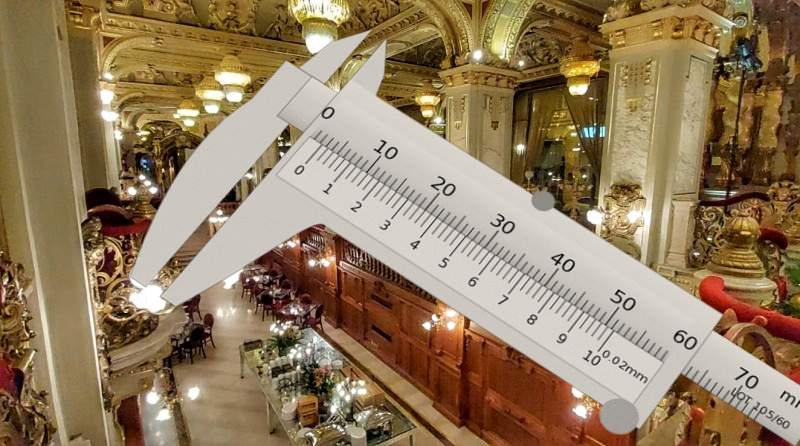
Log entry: 2.4 mm
